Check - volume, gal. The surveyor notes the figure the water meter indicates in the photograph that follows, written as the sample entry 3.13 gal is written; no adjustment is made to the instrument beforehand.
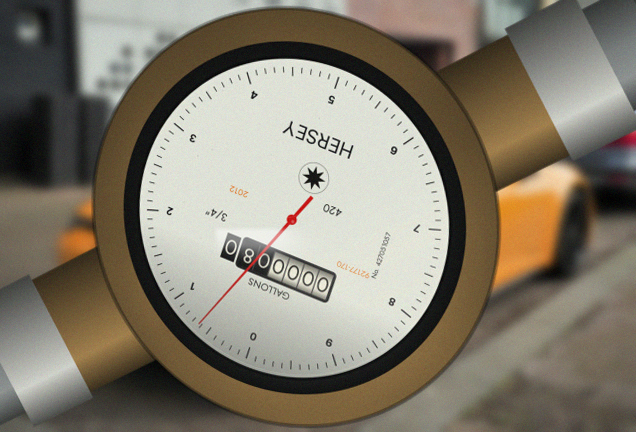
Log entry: 80.6 gal
